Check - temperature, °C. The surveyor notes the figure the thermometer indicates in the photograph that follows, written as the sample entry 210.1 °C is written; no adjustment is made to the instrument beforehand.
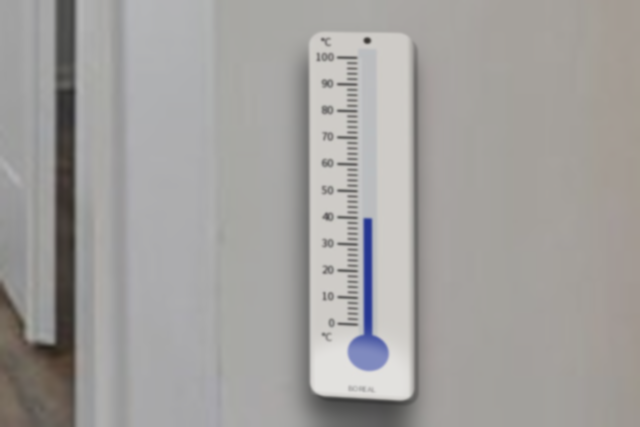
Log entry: 40 °C
